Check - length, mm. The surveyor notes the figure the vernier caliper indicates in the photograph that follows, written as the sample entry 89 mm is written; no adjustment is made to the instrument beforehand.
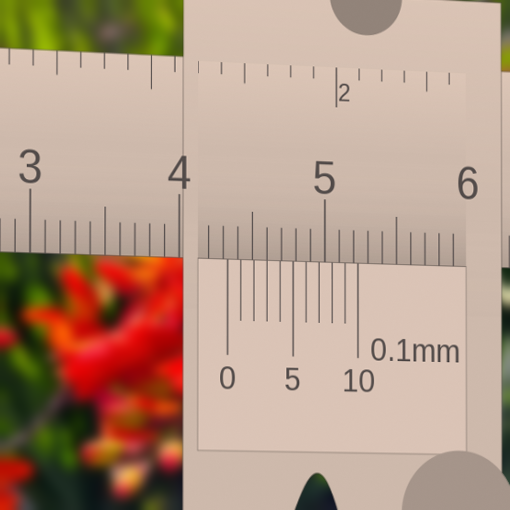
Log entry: 43.3 mm
